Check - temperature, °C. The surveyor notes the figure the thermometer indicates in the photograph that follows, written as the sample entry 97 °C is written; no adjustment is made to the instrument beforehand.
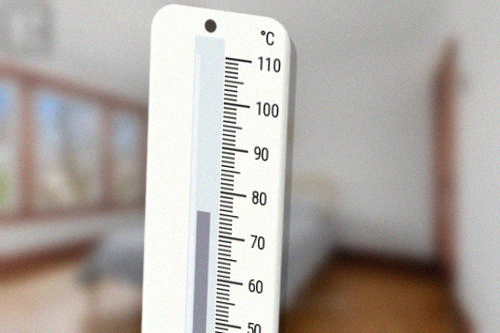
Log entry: 75 °C
